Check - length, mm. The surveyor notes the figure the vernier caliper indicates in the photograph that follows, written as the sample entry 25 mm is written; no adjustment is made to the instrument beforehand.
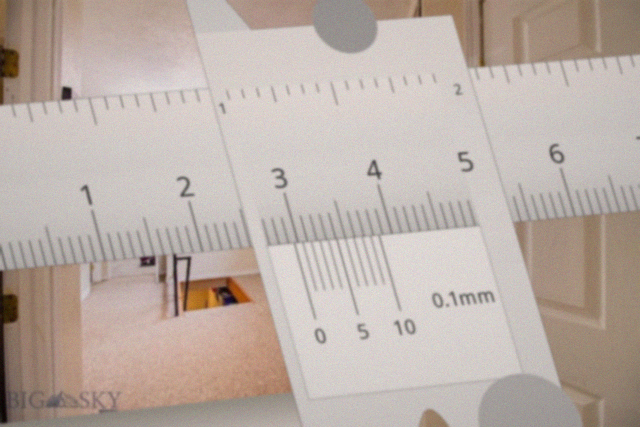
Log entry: 29.6 mm
